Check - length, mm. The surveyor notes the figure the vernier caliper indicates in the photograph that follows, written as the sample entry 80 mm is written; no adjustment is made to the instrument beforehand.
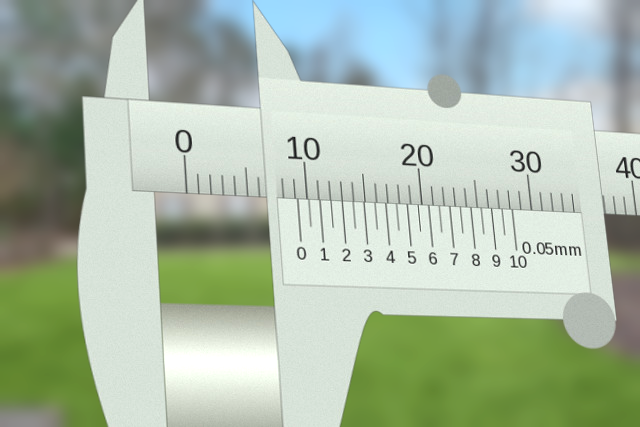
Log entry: 9.2 mm
